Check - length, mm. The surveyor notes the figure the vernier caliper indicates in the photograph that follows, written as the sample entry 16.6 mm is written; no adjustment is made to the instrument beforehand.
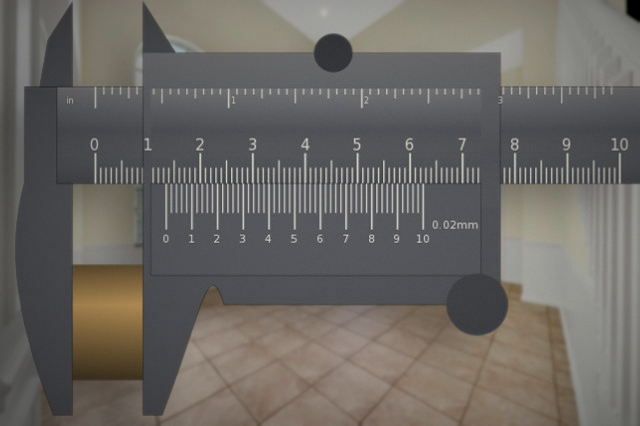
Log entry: 13.5 mm
